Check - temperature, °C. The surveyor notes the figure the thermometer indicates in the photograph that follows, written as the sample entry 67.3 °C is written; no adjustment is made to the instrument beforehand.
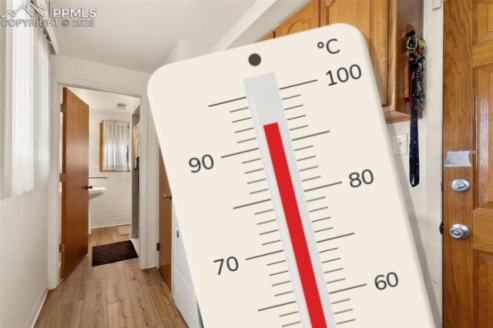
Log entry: 94 °C
